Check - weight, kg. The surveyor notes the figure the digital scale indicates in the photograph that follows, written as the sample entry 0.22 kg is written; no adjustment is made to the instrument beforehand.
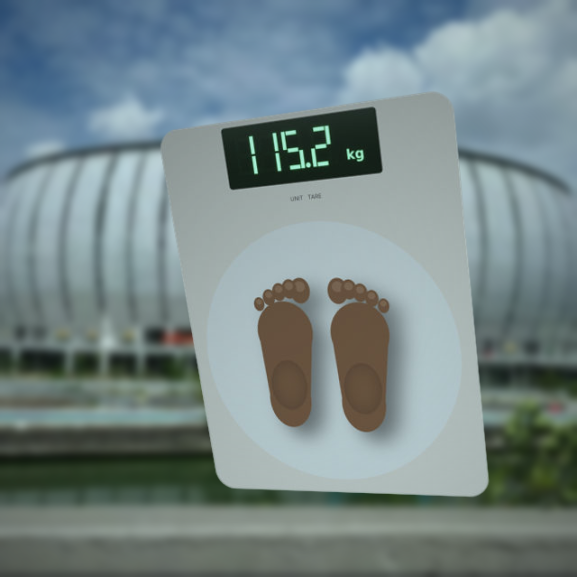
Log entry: 115.2 kg
